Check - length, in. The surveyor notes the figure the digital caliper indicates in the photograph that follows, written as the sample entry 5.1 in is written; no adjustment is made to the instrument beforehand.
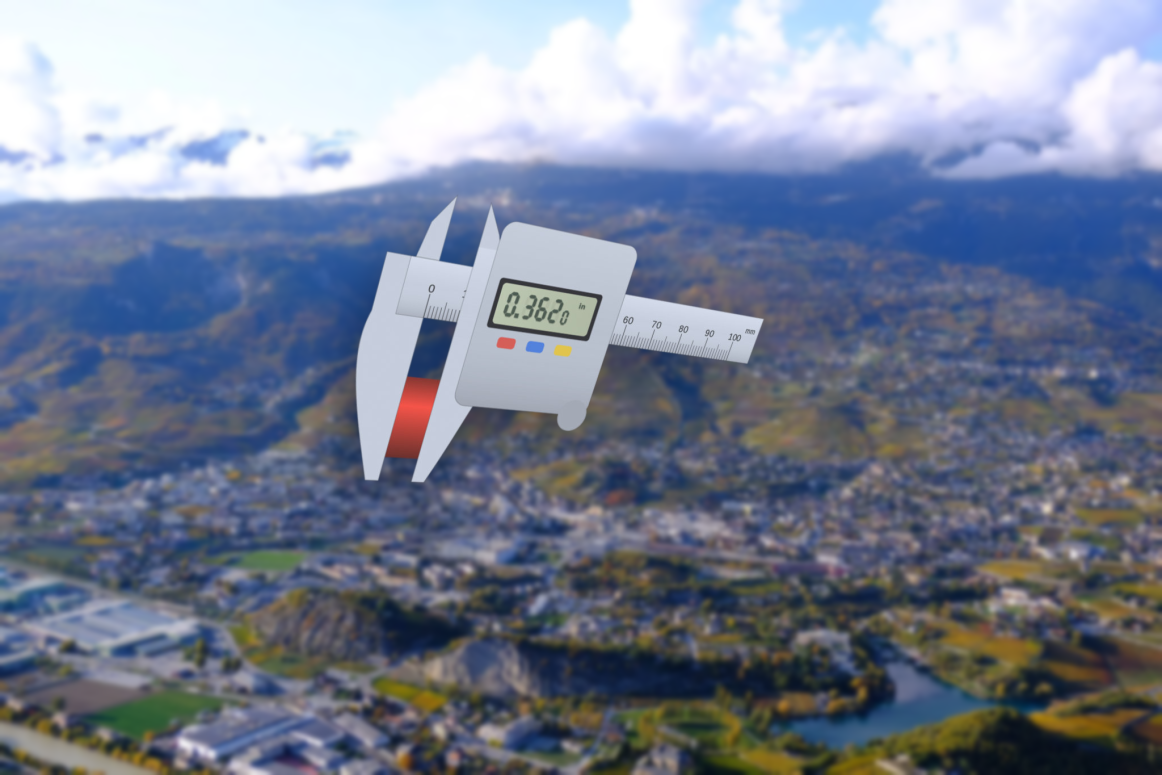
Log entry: 0.3620 in
